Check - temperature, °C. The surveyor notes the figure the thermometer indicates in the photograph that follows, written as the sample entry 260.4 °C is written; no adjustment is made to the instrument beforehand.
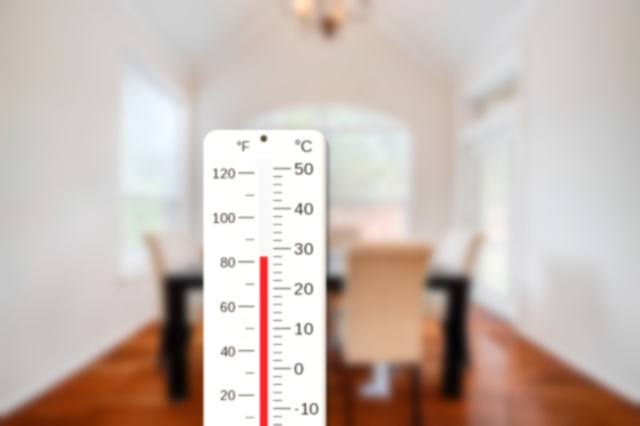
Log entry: 28 °C
